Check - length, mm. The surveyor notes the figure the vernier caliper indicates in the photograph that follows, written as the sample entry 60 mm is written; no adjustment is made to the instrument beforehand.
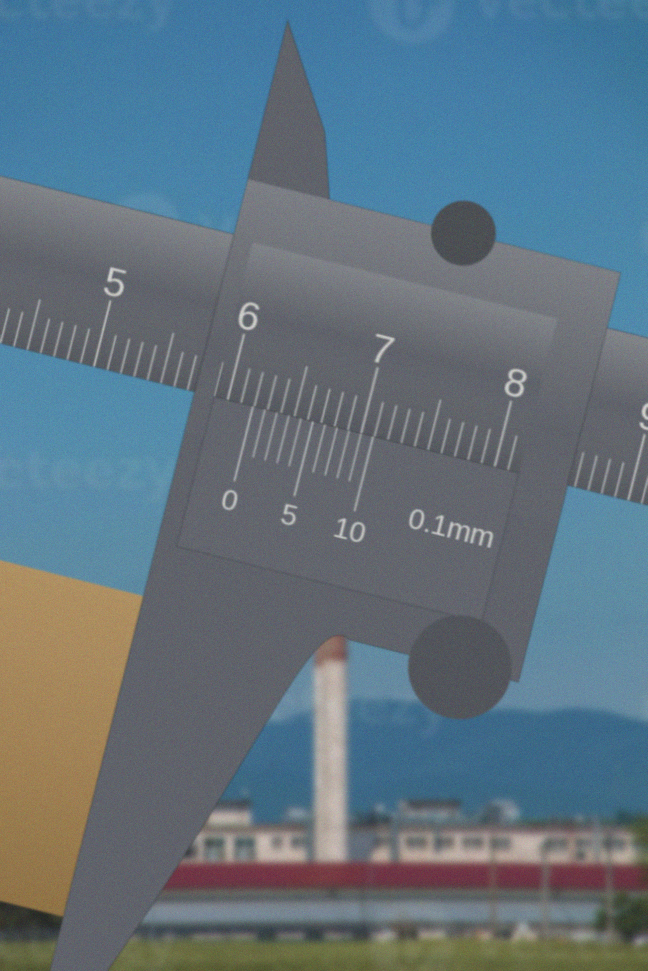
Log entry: 61.9 mm
